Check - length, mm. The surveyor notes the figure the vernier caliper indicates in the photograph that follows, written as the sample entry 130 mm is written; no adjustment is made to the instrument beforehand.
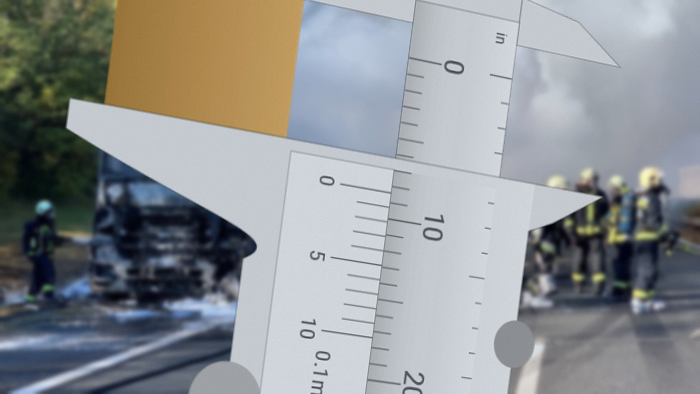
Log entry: 8.4 mm
